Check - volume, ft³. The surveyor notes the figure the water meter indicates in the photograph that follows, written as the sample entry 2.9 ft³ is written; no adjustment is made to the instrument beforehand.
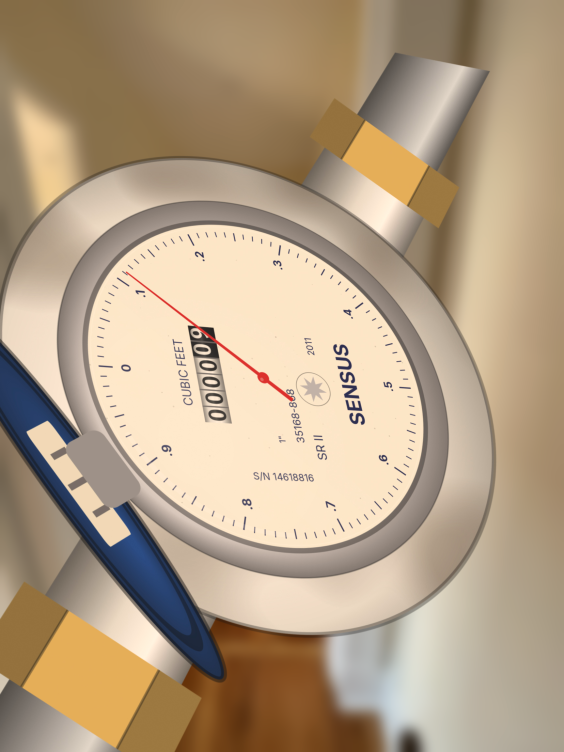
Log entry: 9.11 ft³
